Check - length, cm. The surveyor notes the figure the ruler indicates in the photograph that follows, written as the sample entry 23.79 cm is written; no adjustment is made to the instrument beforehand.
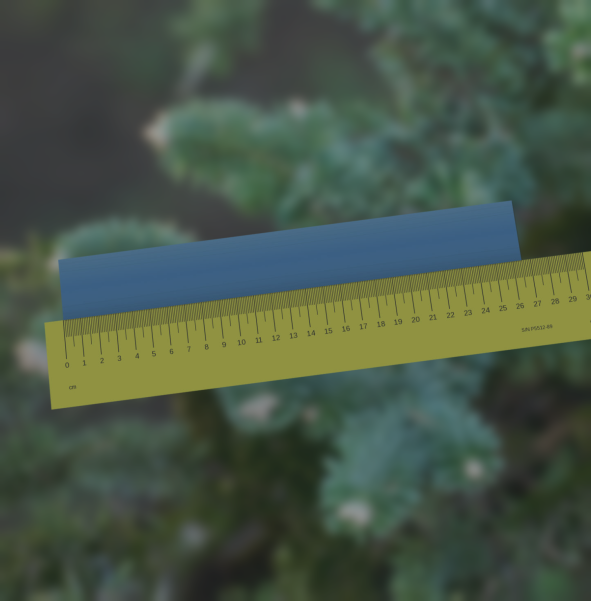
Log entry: 26.5 cm
